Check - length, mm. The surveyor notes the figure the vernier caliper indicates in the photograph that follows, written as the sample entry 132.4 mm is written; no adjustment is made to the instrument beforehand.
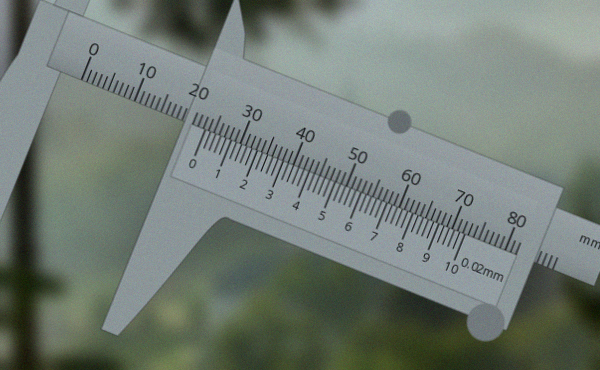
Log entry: 23.4 mm
